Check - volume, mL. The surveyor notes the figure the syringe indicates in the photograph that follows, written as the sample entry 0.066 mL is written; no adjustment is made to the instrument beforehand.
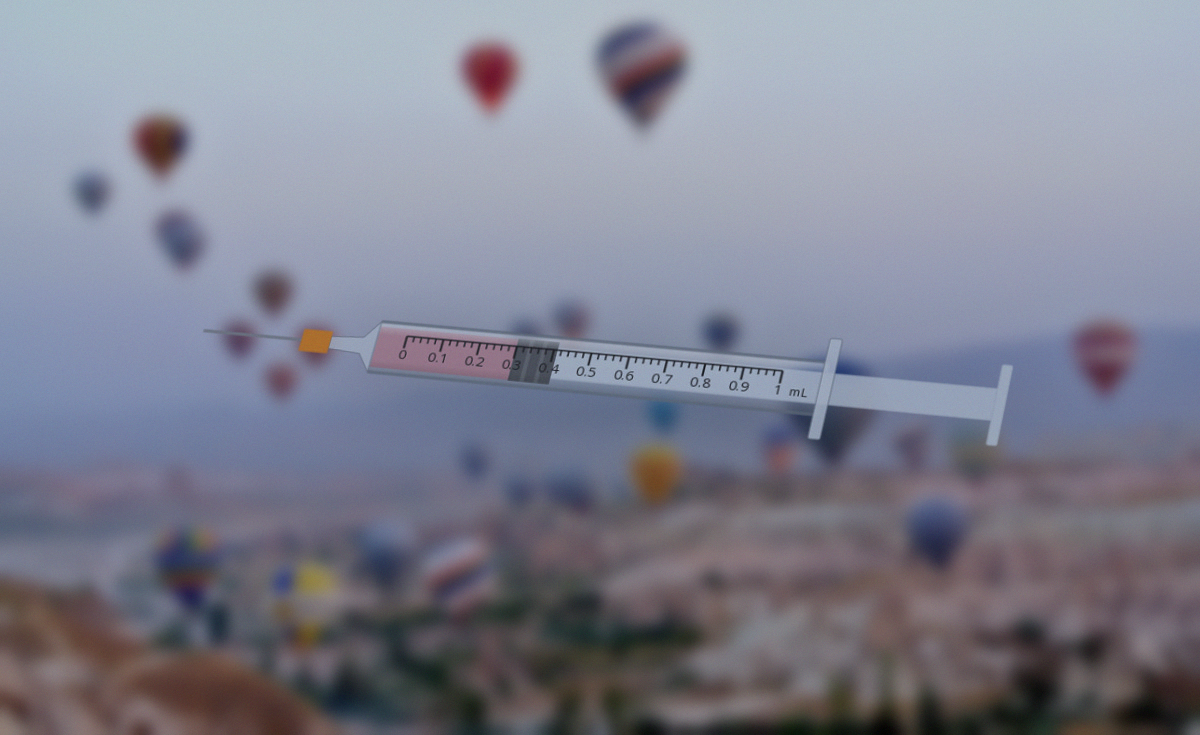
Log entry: 0.3 mL
